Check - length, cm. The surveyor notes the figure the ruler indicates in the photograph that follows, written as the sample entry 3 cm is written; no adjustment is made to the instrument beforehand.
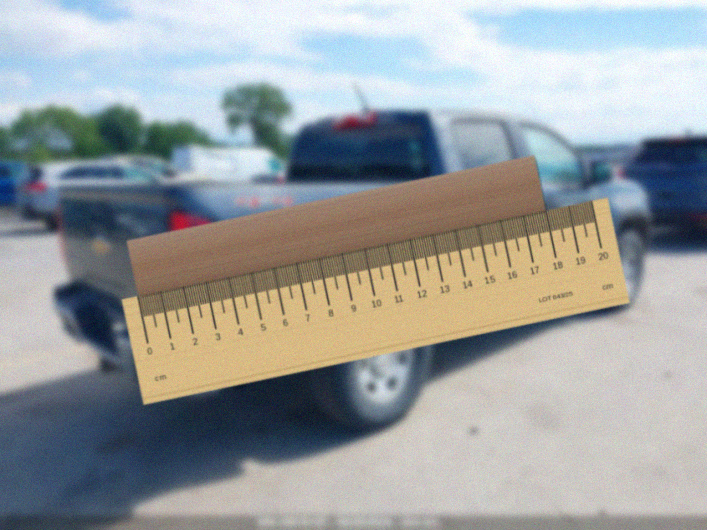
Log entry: 18 cm
